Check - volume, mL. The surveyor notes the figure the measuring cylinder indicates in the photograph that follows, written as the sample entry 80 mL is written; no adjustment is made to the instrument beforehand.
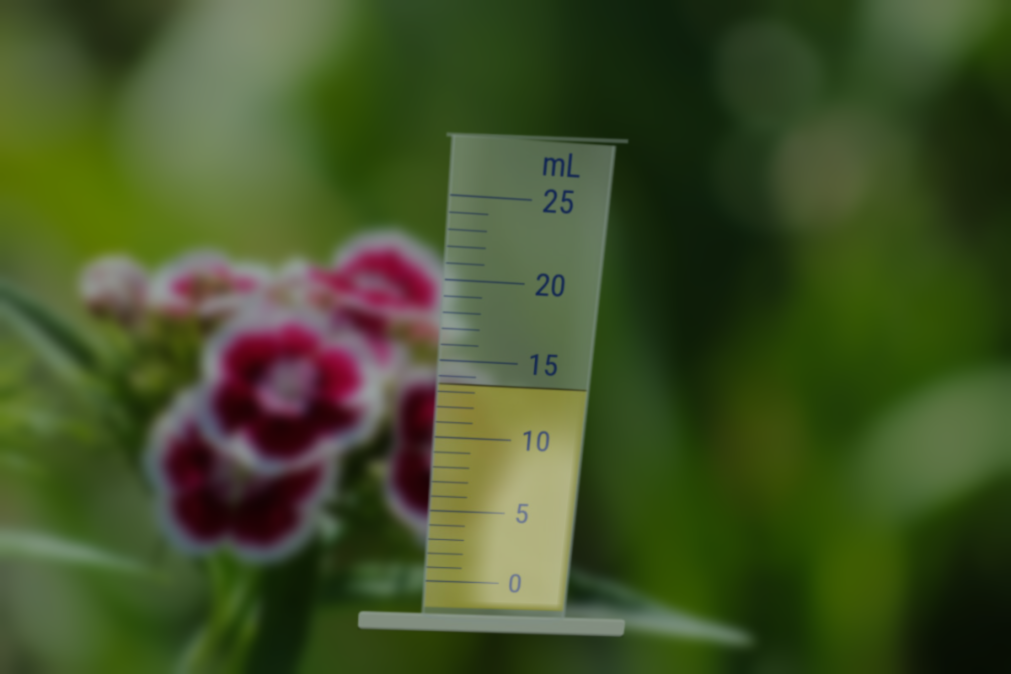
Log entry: 13.5 mL
